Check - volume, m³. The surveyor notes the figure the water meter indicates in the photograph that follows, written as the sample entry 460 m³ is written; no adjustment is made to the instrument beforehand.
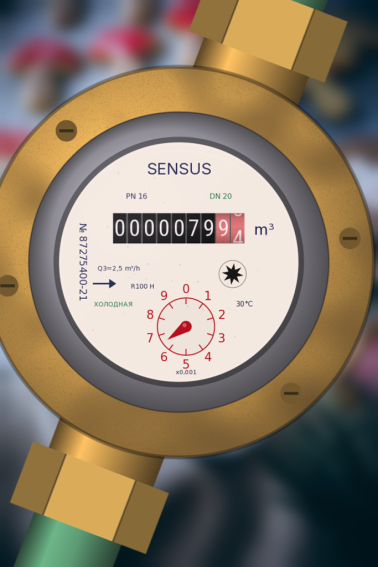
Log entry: 79.936 m³
